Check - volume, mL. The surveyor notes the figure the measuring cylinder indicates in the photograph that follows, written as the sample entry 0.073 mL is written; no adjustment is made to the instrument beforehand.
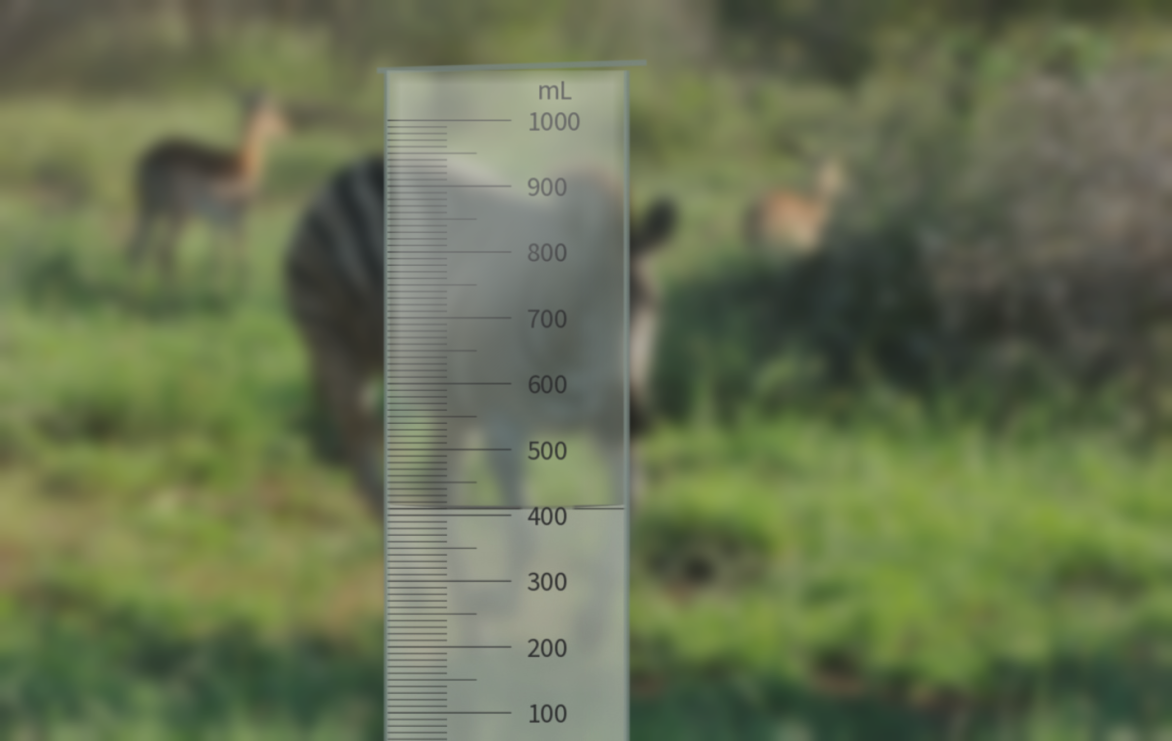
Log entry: 410 mL
